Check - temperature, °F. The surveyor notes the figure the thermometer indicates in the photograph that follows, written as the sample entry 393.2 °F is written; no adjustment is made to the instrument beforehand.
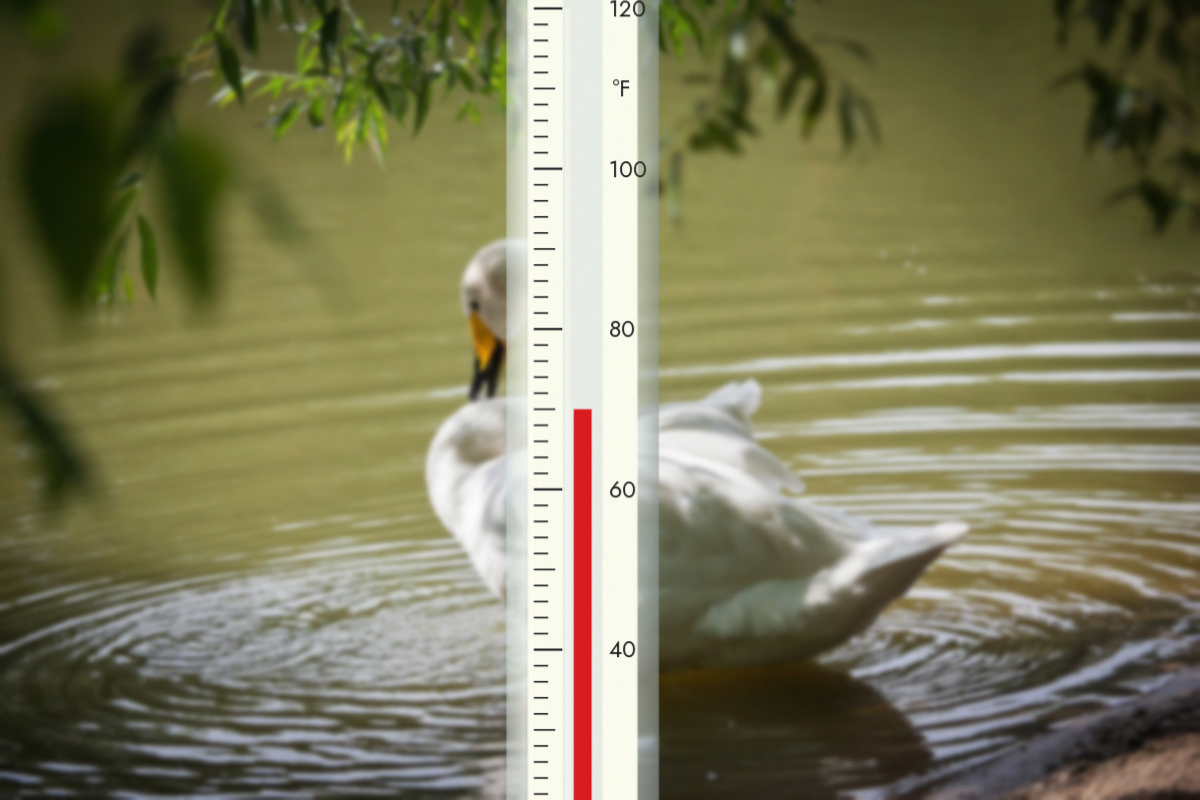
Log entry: 70 °F
